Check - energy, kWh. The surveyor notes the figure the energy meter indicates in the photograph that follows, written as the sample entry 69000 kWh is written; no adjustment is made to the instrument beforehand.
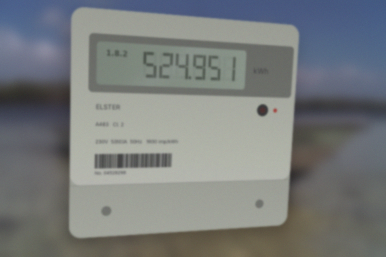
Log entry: 524.951 kWh
